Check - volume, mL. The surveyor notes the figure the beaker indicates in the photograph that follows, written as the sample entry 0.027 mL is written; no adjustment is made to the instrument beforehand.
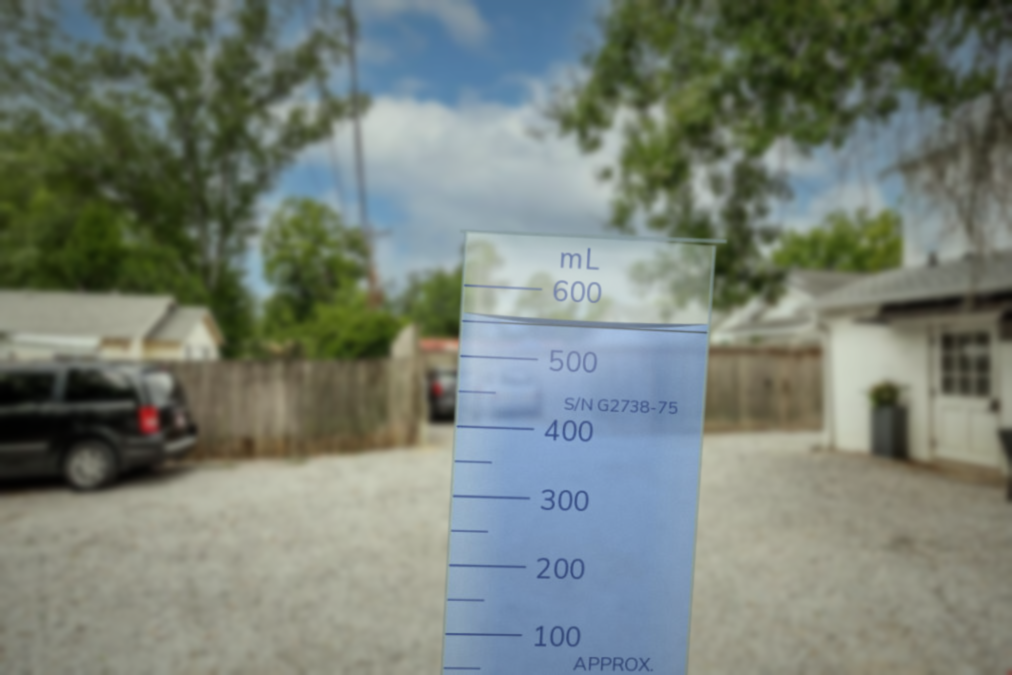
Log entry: 550 mL
